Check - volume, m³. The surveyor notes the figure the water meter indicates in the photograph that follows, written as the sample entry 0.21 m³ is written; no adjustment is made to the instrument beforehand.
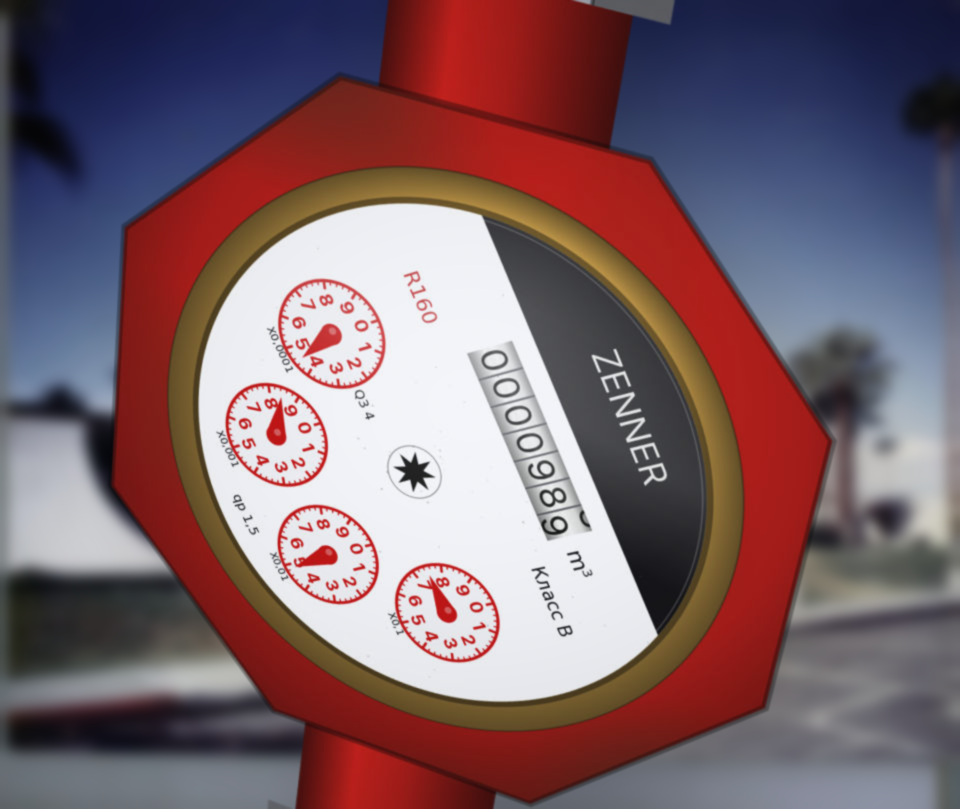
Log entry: 988.7484 m³
